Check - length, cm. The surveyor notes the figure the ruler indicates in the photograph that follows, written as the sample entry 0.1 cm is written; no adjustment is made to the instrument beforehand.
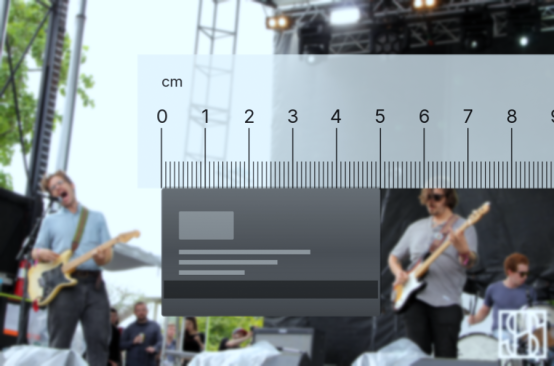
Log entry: 5 cm
